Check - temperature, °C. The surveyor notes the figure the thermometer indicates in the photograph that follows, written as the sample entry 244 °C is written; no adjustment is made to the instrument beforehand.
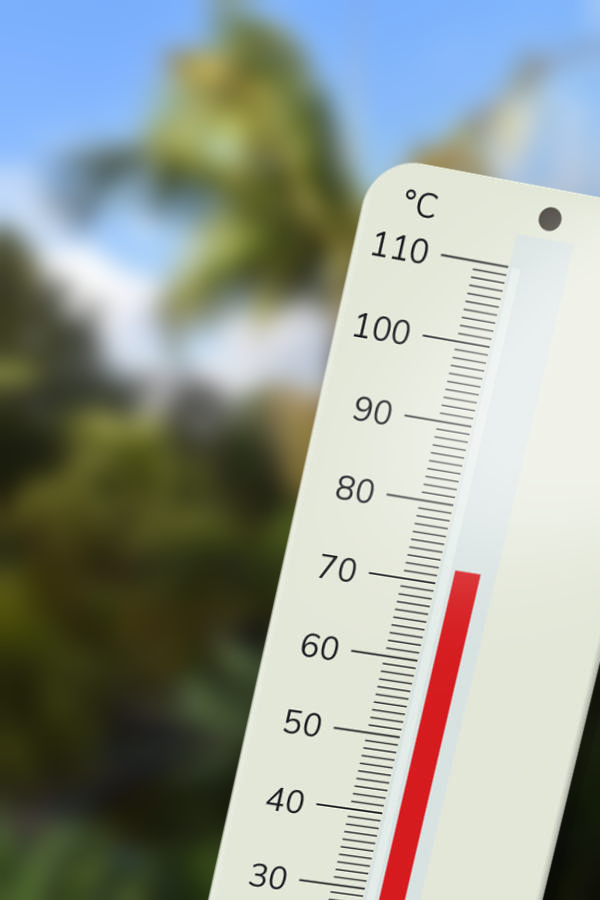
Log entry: 72 °C
